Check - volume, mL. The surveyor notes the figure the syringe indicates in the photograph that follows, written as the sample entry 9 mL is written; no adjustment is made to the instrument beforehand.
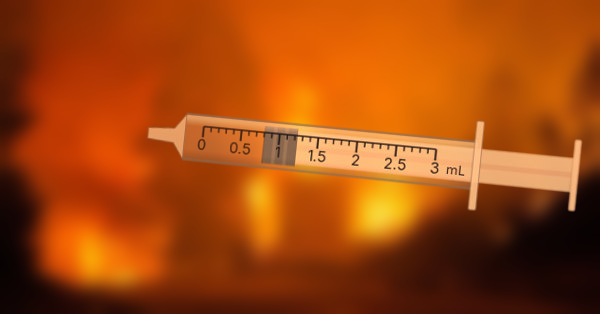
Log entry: 0.8 mL
